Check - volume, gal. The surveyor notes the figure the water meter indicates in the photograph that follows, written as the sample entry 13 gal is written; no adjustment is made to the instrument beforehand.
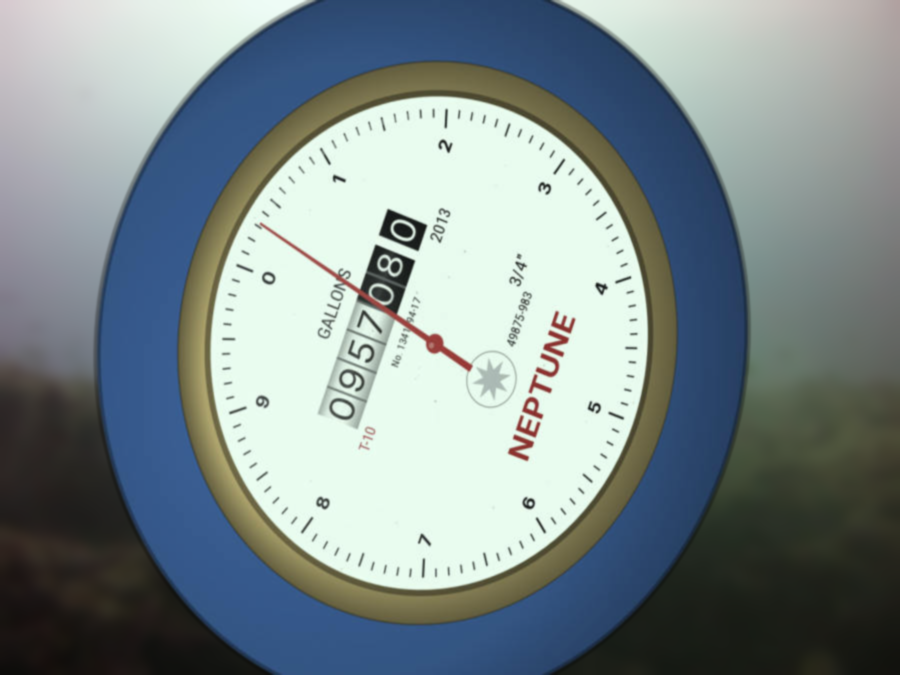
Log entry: 957080.3 gal
